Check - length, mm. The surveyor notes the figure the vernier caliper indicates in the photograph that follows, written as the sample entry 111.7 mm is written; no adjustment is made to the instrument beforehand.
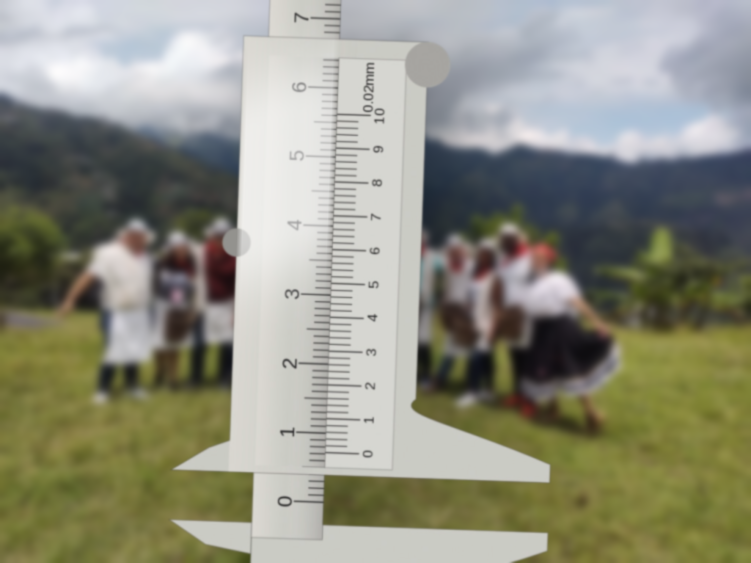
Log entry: 7.2 mm
